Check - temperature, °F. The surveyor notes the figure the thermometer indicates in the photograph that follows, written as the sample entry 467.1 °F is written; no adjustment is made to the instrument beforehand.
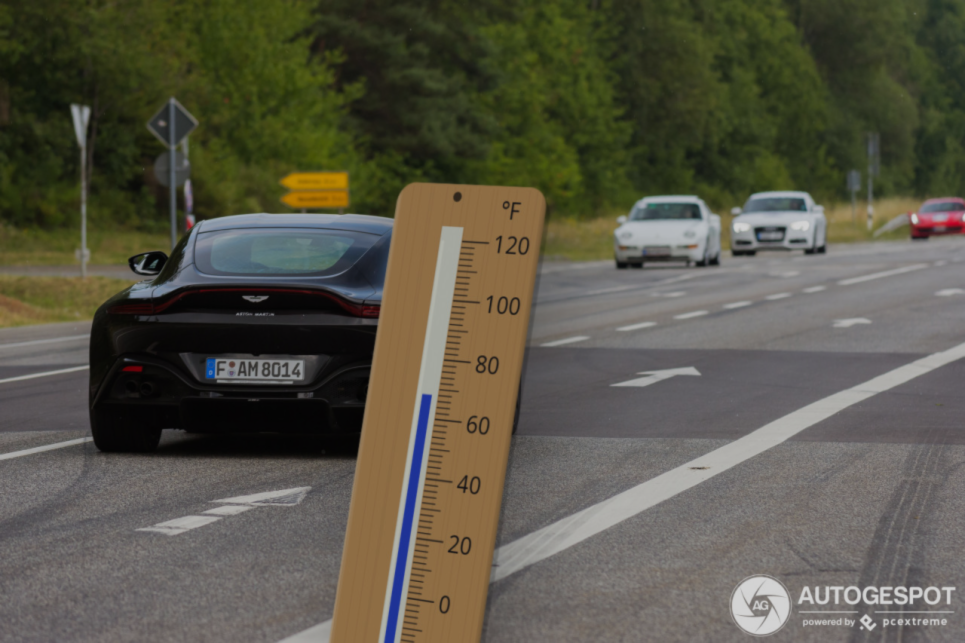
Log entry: 68 °F
